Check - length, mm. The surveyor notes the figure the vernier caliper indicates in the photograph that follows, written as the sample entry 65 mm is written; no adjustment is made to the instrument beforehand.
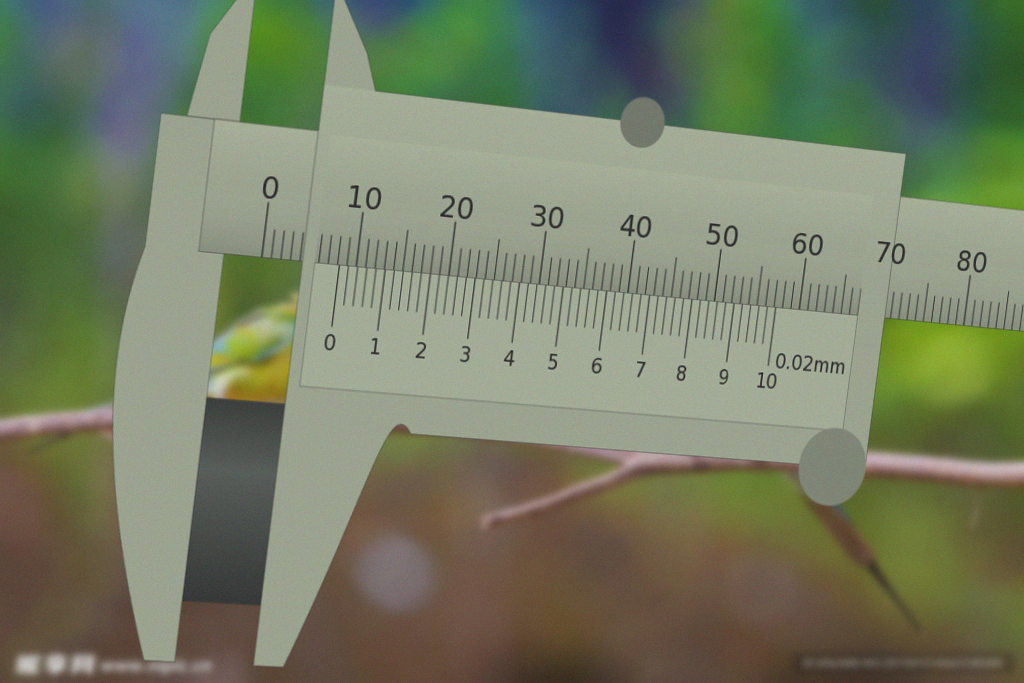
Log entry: 8.2 mm
